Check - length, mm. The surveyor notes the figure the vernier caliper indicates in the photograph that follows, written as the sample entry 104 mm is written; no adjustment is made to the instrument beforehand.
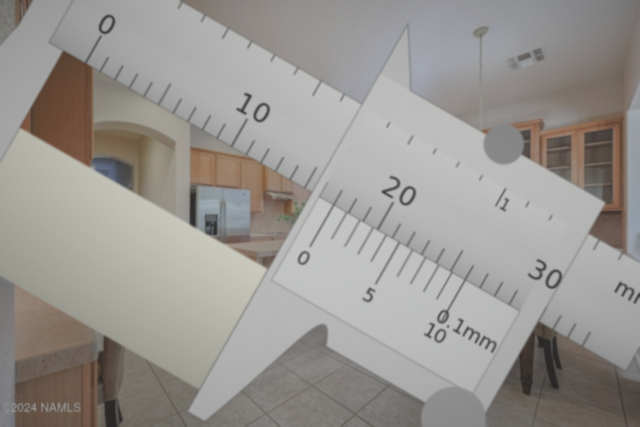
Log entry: 17.0 mm
